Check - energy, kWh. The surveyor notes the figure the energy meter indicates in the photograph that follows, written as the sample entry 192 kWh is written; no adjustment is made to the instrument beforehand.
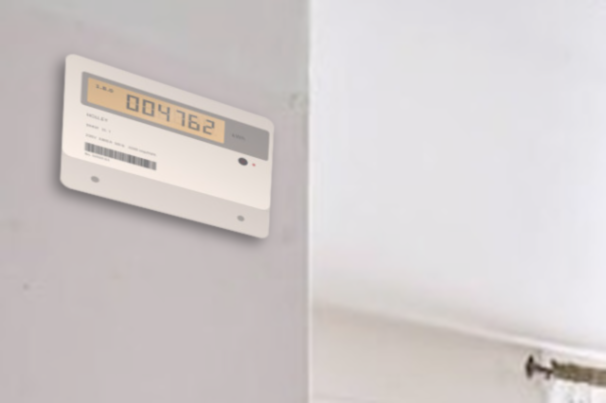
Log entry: 4762 kWh
